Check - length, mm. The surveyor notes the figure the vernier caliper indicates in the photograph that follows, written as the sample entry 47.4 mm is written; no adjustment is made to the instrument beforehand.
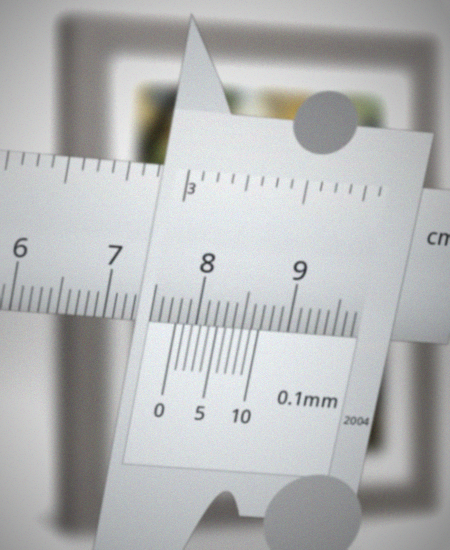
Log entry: 77.8 mm
